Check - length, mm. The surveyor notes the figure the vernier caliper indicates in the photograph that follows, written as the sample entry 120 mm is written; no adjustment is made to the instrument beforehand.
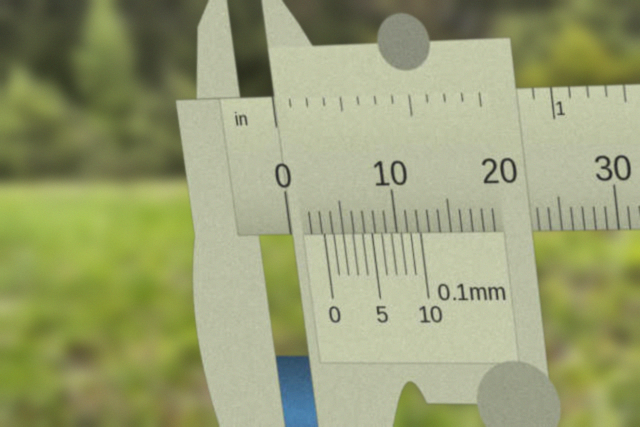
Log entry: 3.2 mm
